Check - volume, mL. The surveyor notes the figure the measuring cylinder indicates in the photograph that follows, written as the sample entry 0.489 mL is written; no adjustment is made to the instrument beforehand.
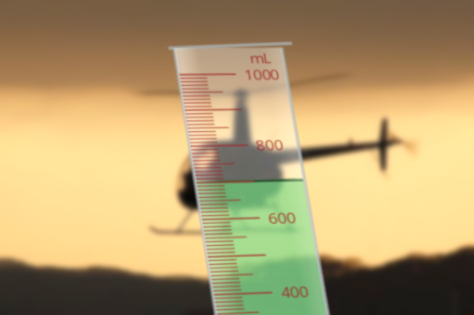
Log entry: 700 mL
